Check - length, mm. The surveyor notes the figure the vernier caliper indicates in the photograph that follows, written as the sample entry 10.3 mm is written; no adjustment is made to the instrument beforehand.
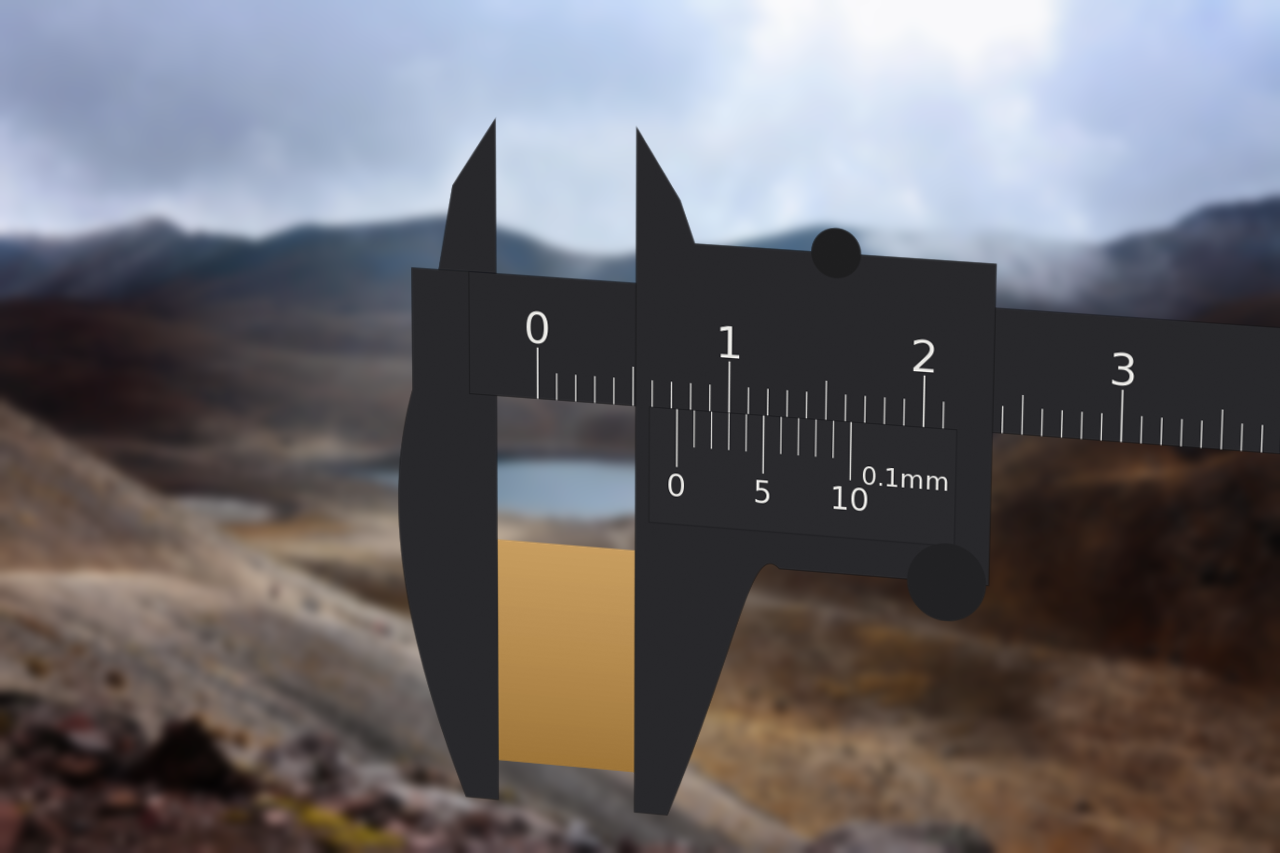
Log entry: 7.3 mm
